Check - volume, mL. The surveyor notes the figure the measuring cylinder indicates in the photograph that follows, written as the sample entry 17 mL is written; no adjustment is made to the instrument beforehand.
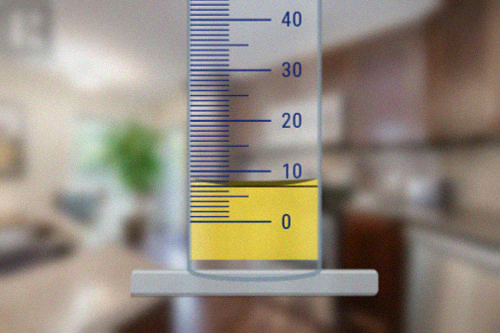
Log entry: 7 mL
